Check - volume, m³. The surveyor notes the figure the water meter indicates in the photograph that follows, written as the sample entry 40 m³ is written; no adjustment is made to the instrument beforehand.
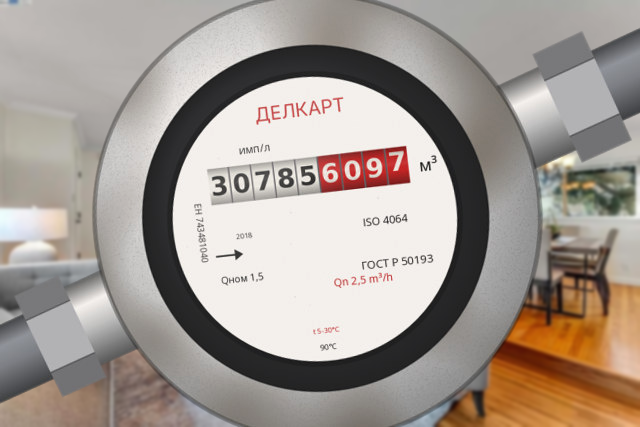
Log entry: 30785.6097 m³
